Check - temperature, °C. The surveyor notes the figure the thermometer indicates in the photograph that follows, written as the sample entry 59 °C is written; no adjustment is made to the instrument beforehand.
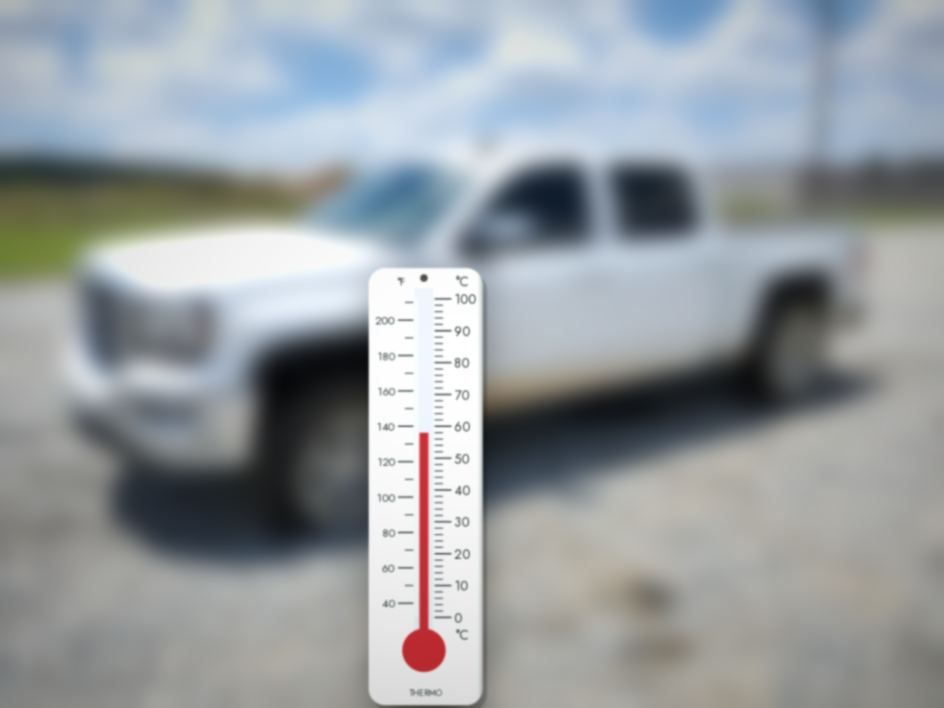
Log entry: 58 °C
